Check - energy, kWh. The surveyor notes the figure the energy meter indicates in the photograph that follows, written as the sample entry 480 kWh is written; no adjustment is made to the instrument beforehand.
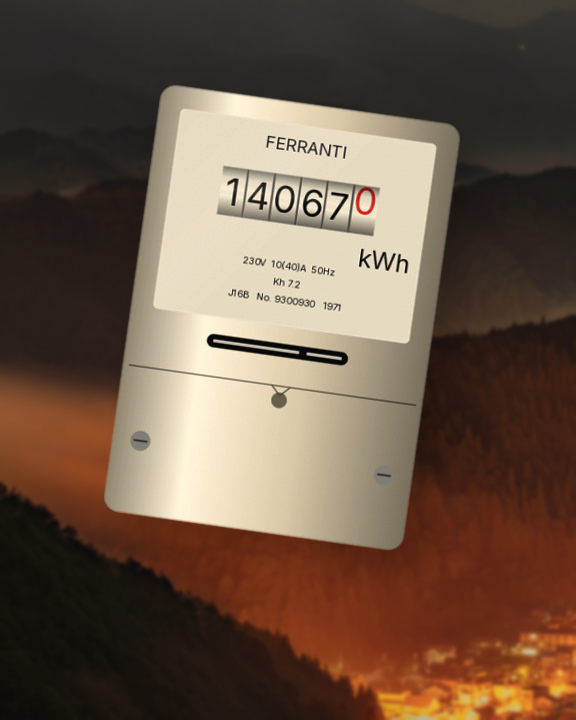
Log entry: 14067.0 kWh
